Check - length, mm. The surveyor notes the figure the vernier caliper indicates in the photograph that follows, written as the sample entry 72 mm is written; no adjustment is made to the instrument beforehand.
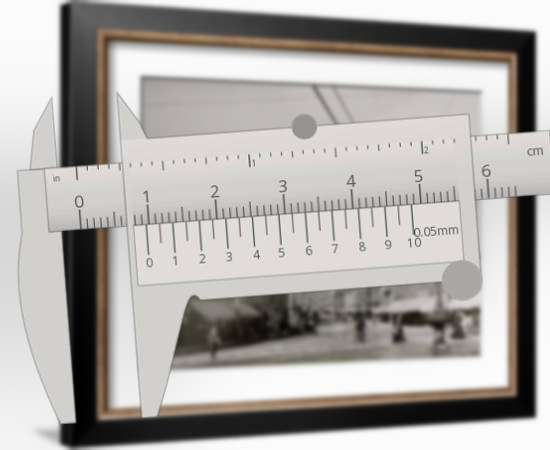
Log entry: 9.6 mm
